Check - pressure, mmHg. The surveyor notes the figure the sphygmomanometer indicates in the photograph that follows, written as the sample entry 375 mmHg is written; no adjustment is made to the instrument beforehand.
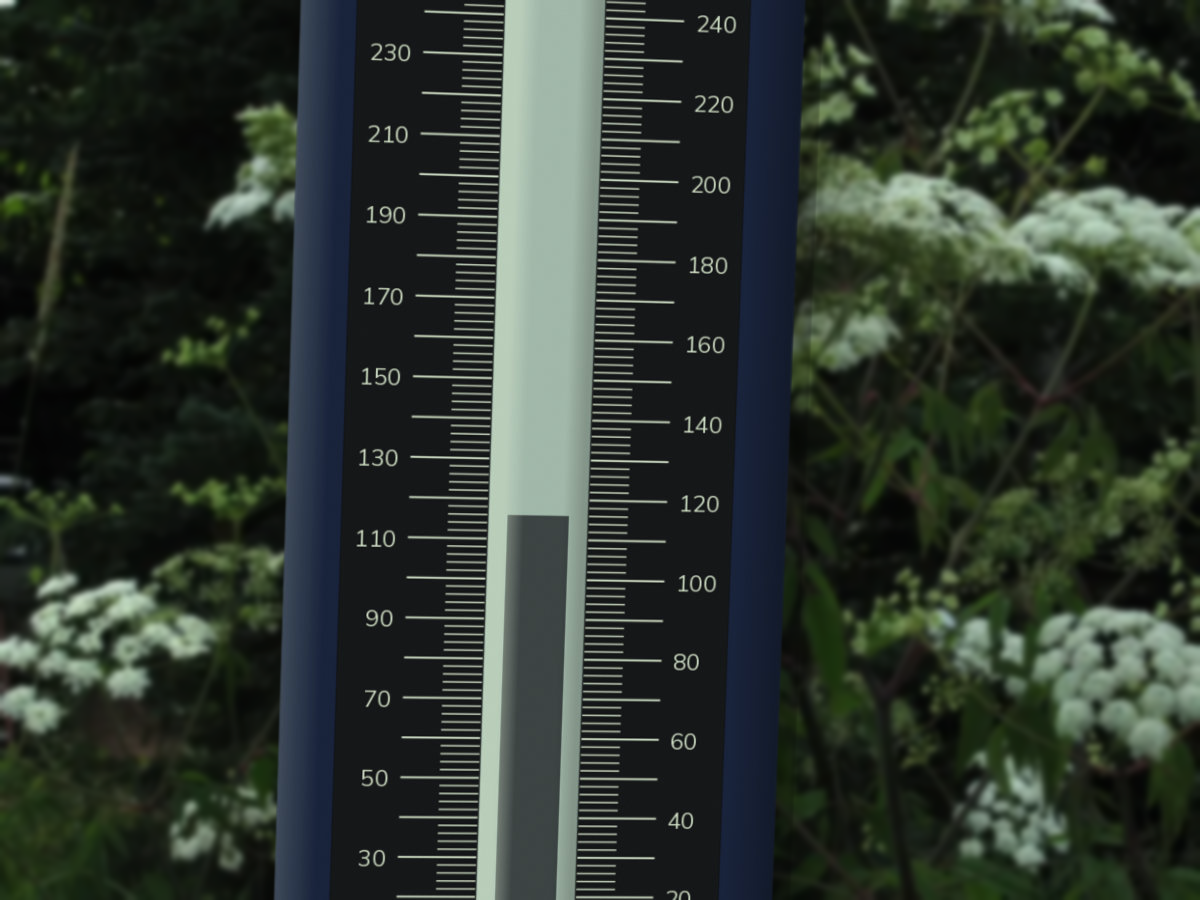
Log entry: 116 mmHg
